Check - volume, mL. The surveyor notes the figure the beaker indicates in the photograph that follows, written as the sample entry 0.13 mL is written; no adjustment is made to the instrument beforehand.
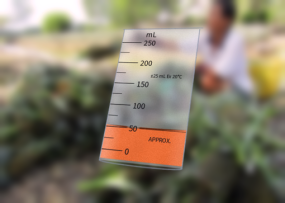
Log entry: 50 mL
